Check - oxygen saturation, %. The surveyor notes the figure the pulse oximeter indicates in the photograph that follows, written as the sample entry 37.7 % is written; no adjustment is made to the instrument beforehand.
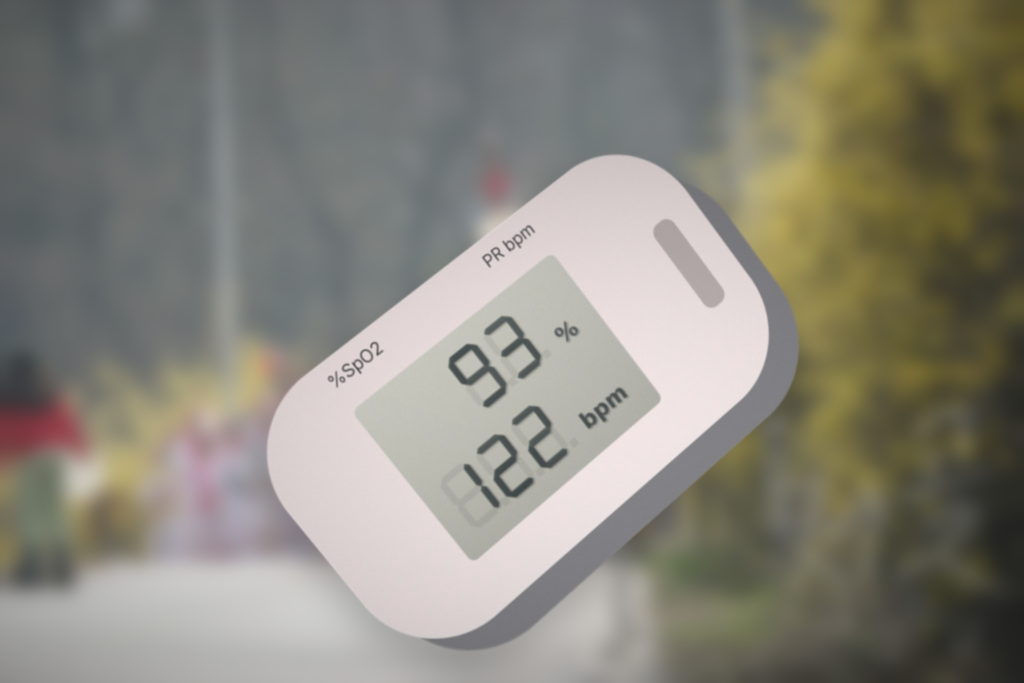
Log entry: 93 %
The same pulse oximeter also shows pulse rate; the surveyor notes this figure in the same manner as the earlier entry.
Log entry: 122 bpm
